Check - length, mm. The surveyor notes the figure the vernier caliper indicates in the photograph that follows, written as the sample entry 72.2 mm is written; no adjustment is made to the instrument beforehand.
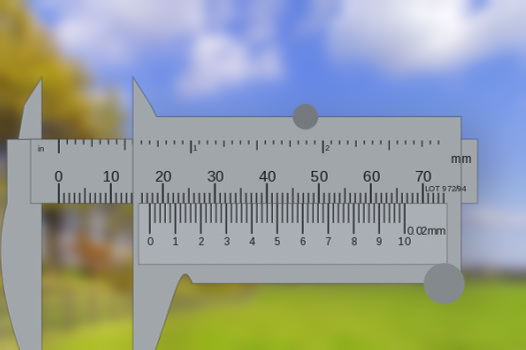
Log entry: 17.5 mm
